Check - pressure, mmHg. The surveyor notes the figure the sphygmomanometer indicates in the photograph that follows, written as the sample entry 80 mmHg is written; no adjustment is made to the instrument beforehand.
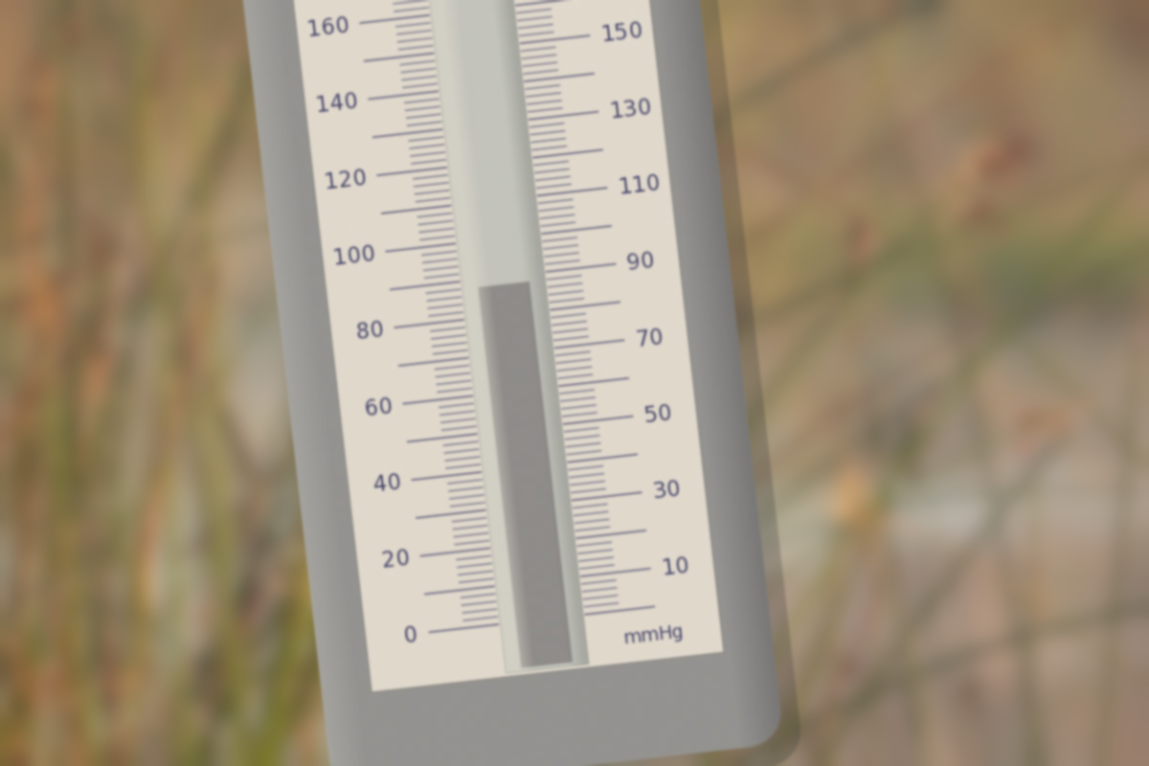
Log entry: 88 mmHg
